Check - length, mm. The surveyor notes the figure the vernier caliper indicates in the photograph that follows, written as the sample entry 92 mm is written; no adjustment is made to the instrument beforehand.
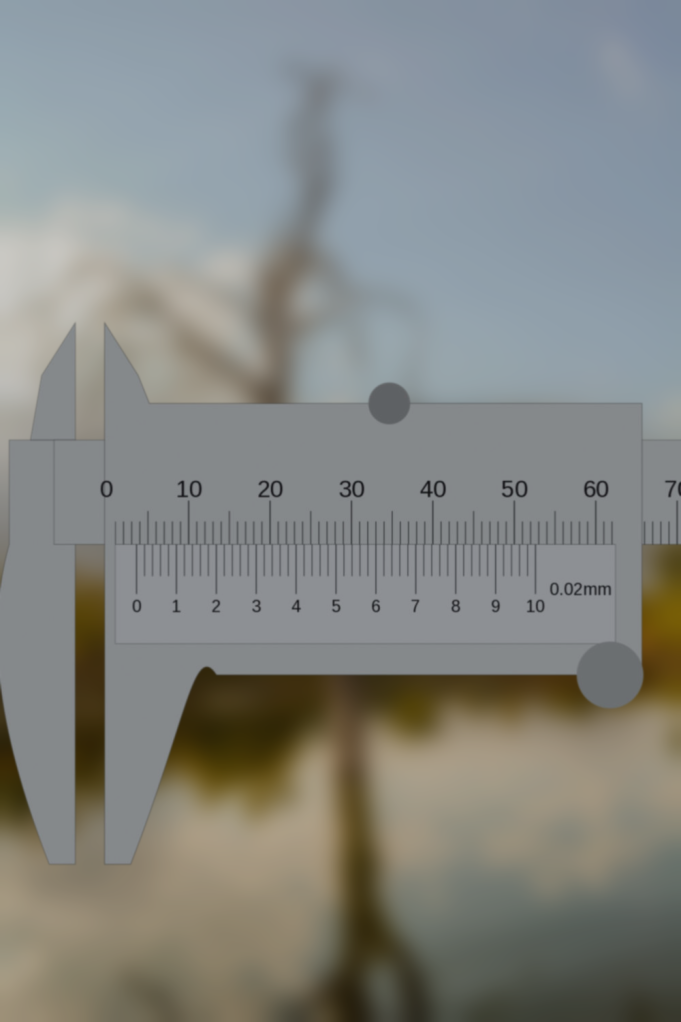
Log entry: 3.6 mm
